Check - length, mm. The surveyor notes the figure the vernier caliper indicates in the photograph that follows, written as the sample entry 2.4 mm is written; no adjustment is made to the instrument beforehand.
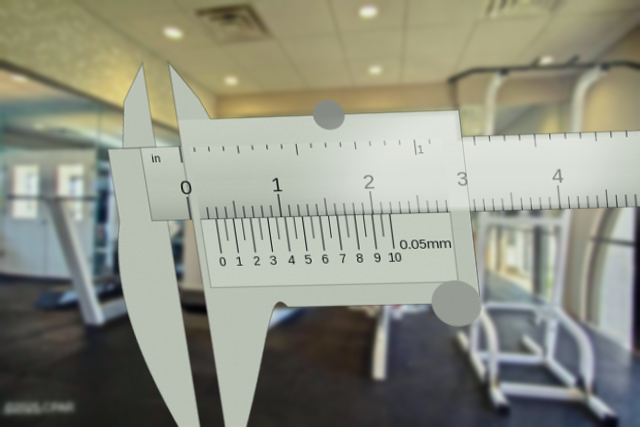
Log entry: 2.8 mm
